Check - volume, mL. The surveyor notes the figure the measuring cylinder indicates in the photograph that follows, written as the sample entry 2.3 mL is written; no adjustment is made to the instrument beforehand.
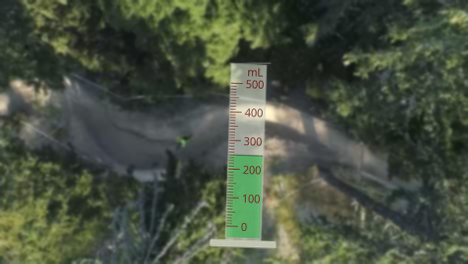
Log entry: 250 mL
